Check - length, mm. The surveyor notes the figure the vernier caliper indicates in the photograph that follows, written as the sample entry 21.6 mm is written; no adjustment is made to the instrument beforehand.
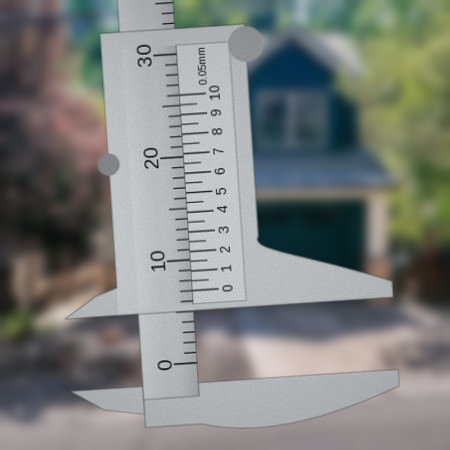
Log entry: 7.0 mm
